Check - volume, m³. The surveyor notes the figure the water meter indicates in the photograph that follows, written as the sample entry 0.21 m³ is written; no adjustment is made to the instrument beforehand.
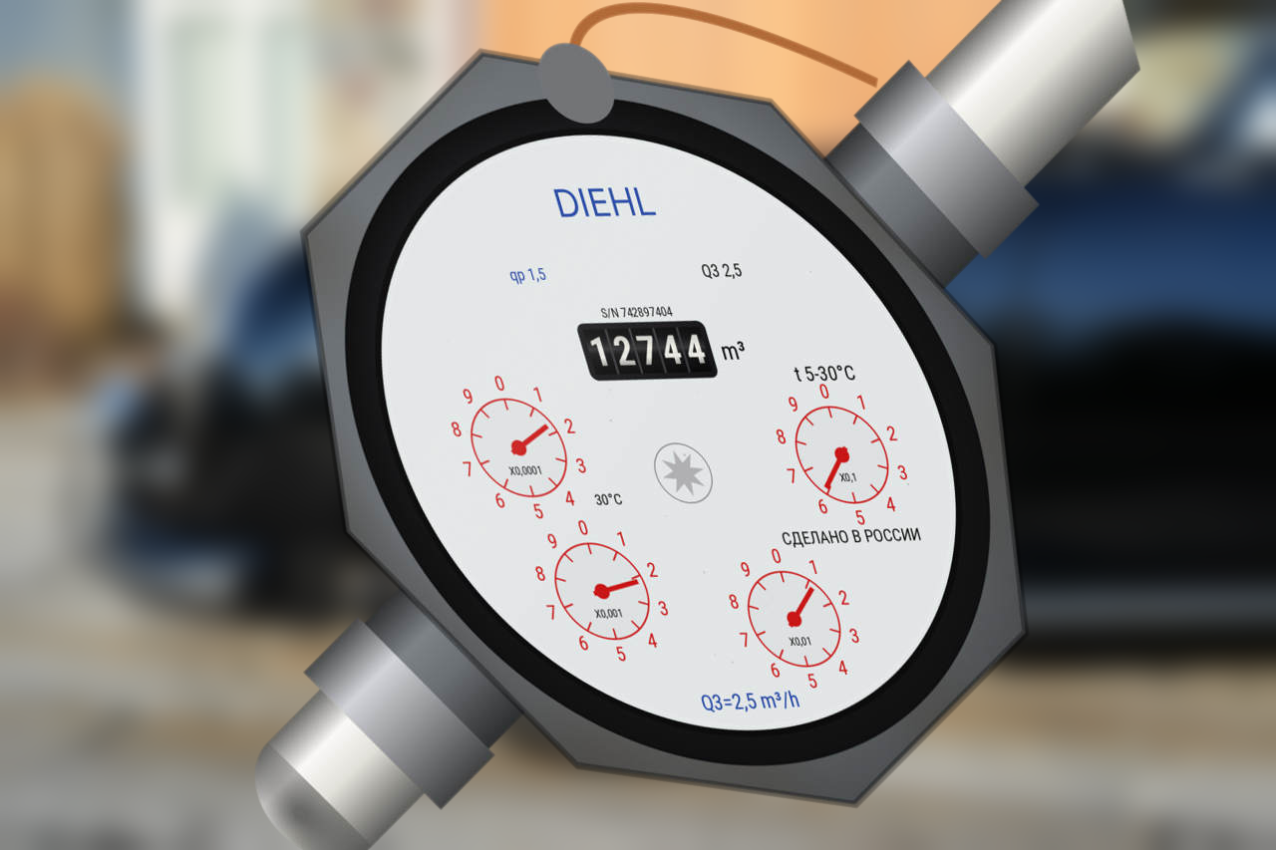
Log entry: 12744.6121 m³
